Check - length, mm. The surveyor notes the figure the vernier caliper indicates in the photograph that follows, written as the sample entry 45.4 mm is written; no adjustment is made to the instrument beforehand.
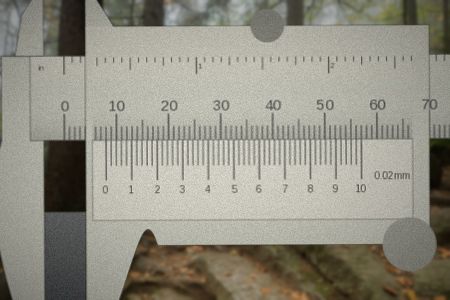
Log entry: 8.0 mm
